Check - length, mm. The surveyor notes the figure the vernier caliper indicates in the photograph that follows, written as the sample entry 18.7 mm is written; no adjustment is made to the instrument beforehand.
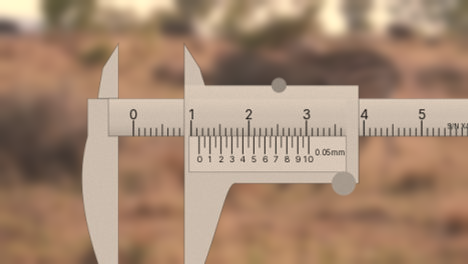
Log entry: 11.4 mm
